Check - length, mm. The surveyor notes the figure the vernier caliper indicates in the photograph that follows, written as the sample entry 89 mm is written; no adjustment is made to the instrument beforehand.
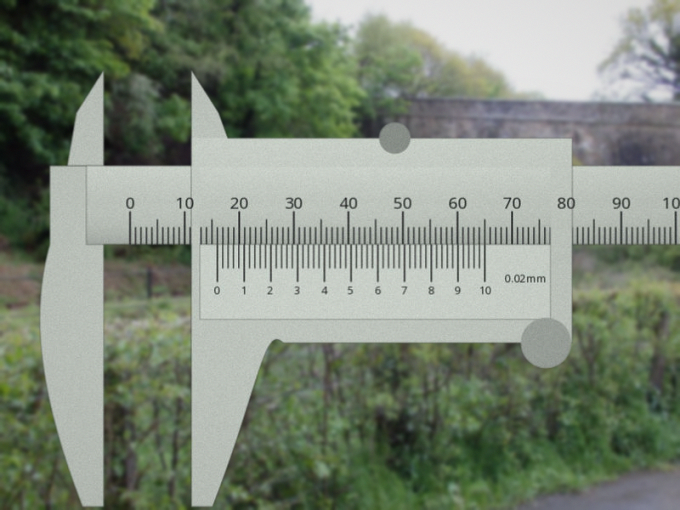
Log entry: 16.0 mm
